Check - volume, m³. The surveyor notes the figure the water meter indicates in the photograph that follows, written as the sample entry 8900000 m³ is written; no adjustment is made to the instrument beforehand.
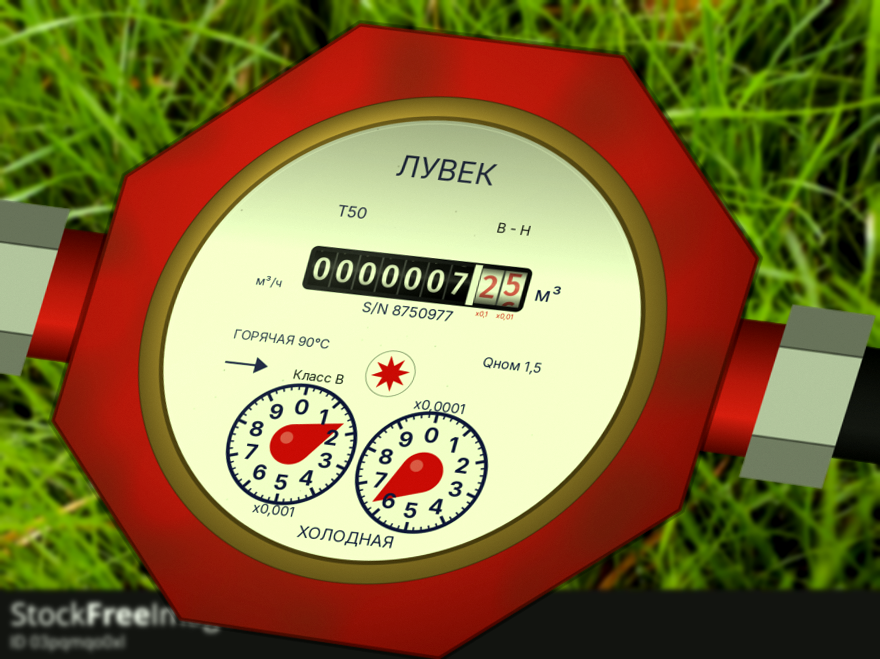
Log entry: 7.2516 m³
